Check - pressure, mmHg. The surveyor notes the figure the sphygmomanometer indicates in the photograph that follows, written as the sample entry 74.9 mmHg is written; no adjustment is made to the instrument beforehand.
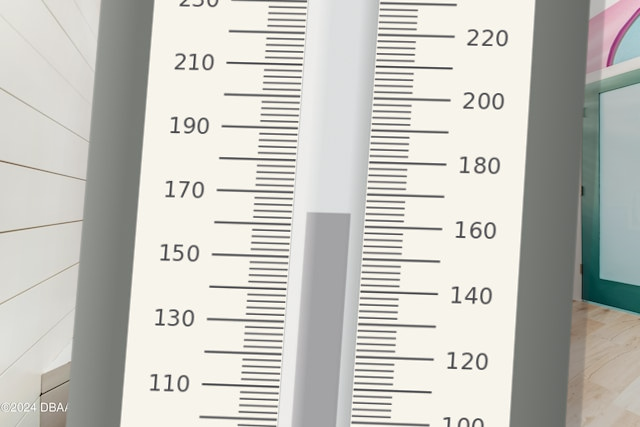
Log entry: 164 mmHg
